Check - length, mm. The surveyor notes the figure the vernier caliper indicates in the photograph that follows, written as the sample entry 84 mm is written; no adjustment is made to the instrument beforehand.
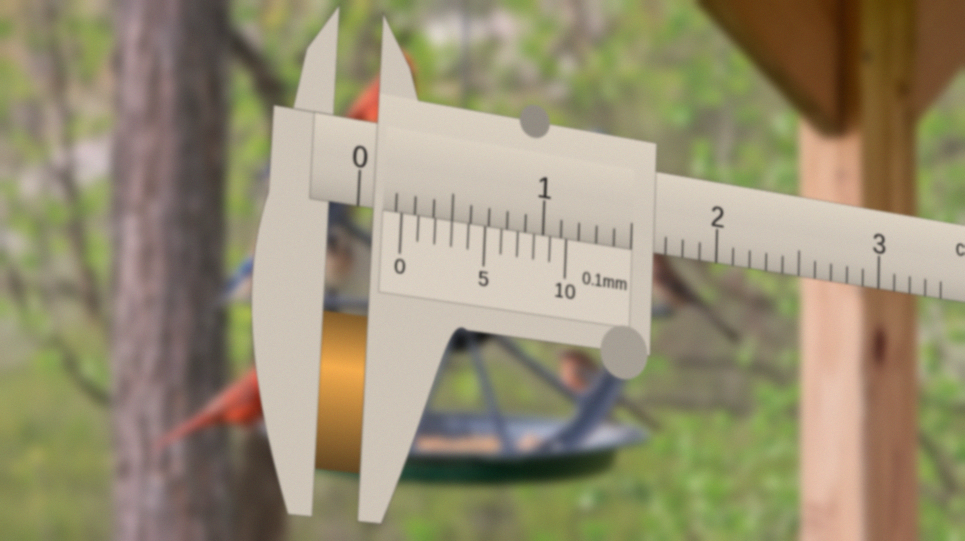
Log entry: 2.3 mm
